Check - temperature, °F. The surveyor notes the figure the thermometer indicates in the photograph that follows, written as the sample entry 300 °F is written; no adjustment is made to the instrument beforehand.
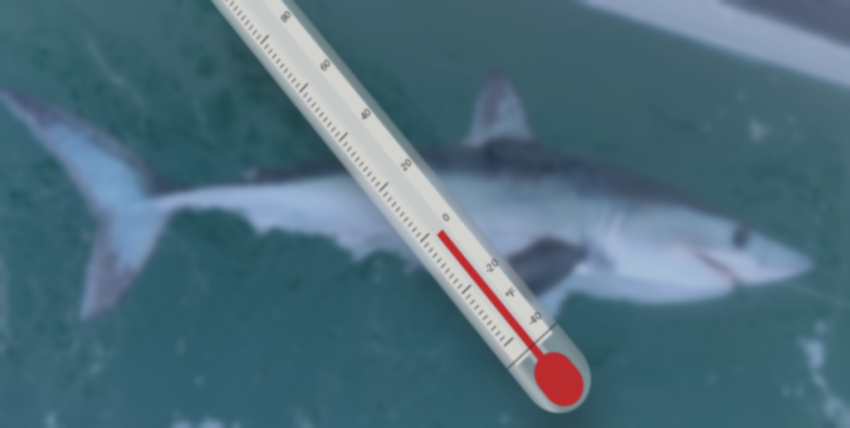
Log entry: -2 °F
